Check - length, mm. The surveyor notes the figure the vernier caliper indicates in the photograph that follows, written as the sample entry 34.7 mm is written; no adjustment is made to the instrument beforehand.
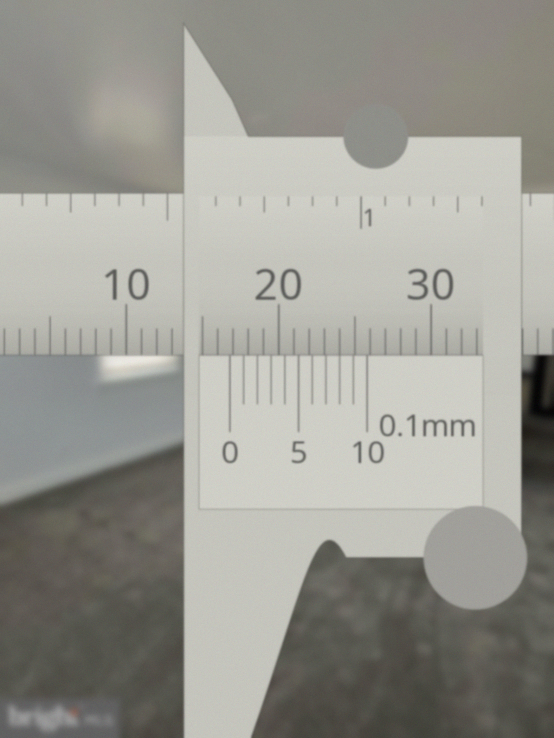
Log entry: 16.8 mm
